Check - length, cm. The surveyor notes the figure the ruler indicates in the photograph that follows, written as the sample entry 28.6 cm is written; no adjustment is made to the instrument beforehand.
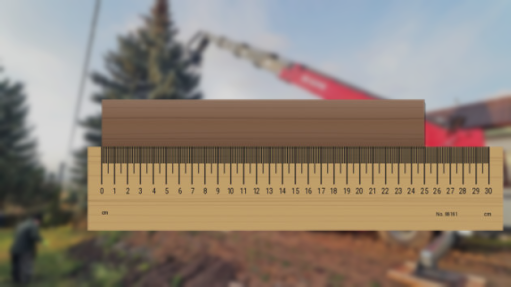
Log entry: 25 cm
